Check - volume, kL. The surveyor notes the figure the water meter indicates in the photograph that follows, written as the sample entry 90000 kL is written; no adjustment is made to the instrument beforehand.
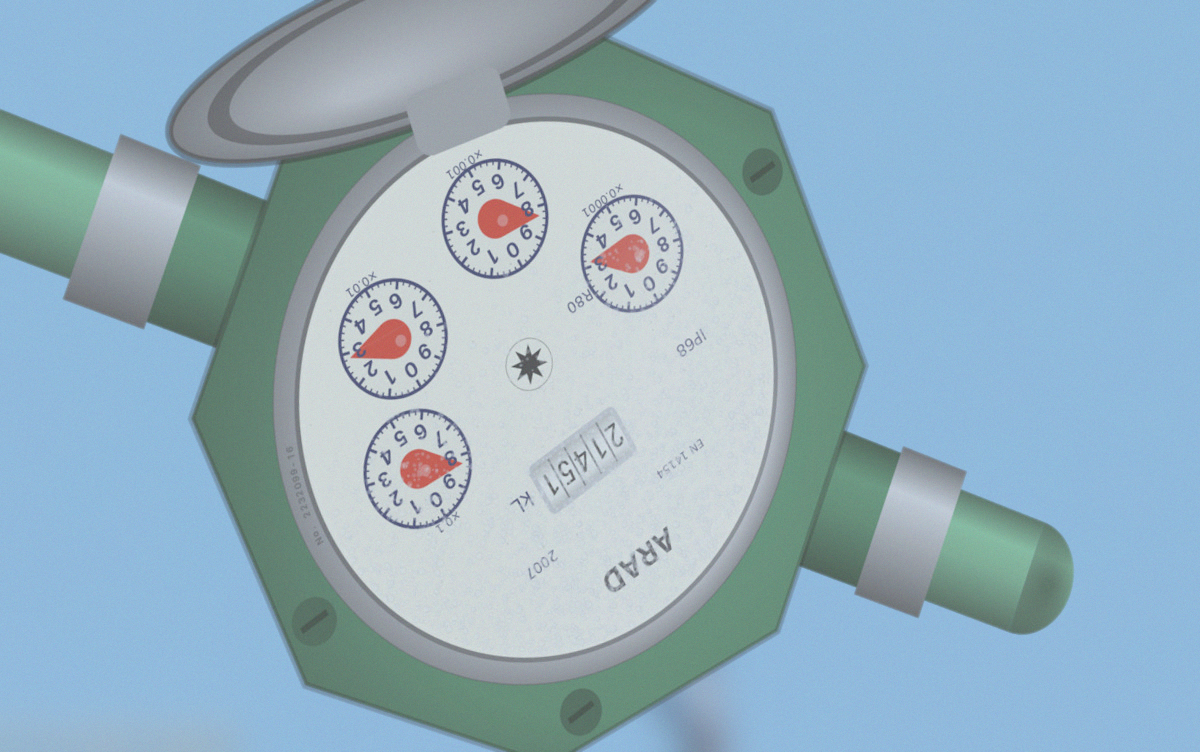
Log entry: 21451.8283 kL
